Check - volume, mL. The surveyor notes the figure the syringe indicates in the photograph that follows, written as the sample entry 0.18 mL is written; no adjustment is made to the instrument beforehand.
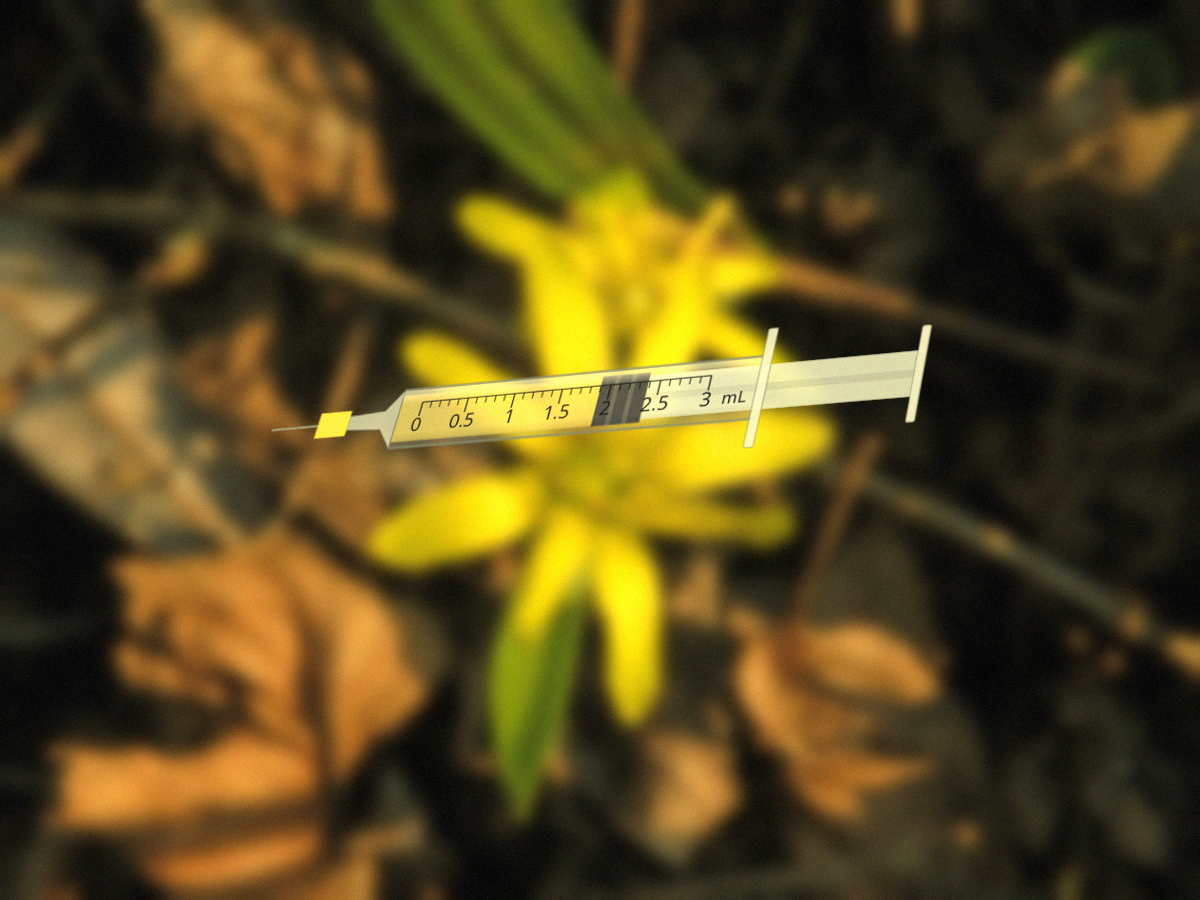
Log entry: 1.9 mL
